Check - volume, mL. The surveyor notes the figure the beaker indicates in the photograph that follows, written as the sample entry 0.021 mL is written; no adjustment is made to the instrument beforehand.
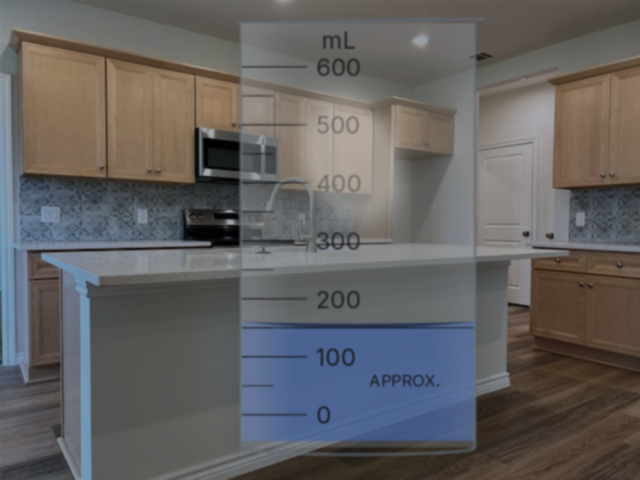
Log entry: 150 mL
